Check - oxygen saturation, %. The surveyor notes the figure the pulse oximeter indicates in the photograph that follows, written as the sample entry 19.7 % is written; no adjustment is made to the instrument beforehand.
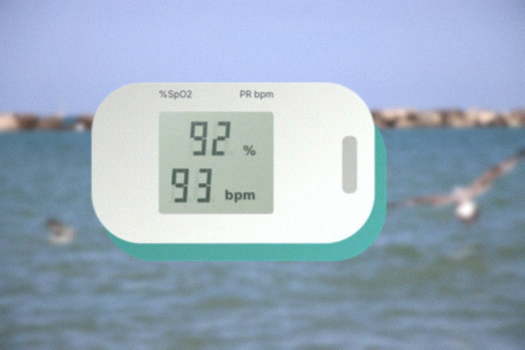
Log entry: 92 %
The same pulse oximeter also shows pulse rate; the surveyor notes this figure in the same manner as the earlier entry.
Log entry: 93 bpm
